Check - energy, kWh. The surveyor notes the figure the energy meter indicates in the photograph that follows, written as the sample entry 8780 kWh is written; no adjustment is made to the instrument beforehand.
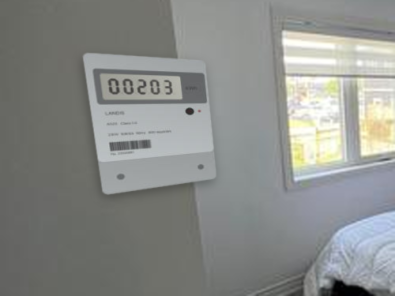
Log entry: 203 kWh
